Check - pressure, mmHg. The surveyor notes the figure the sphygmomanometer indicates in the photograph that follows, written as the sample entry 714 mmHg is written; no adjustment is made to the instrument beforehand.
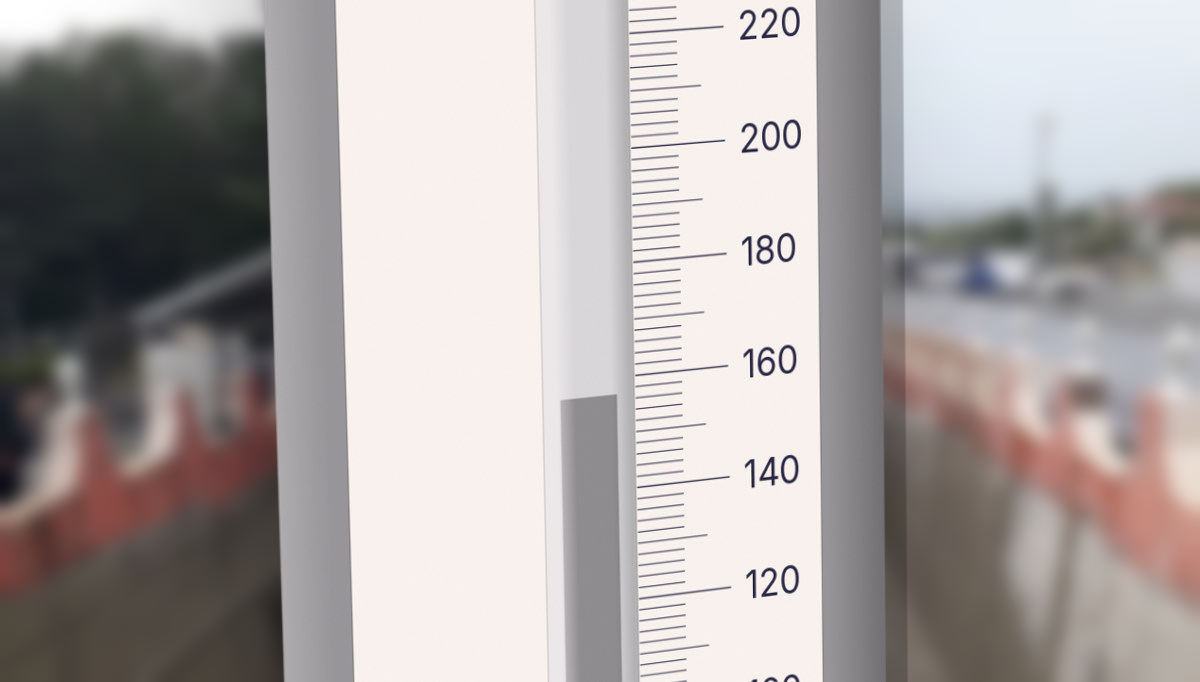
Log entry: 157 mmHg
